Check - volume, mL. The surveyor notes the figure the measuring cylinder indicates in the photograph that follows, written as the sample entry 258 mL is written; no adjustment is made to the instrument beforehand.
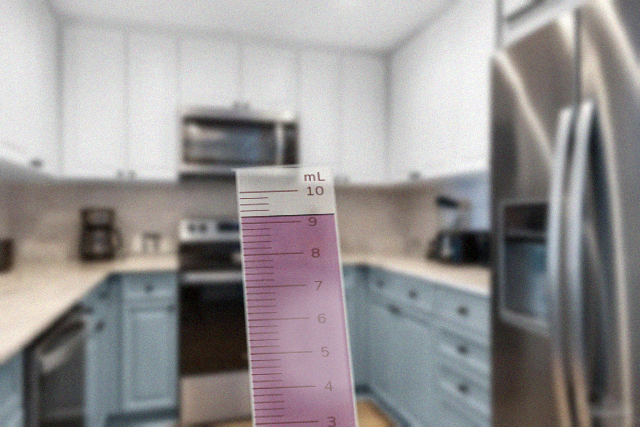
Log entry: 9.2 mL
